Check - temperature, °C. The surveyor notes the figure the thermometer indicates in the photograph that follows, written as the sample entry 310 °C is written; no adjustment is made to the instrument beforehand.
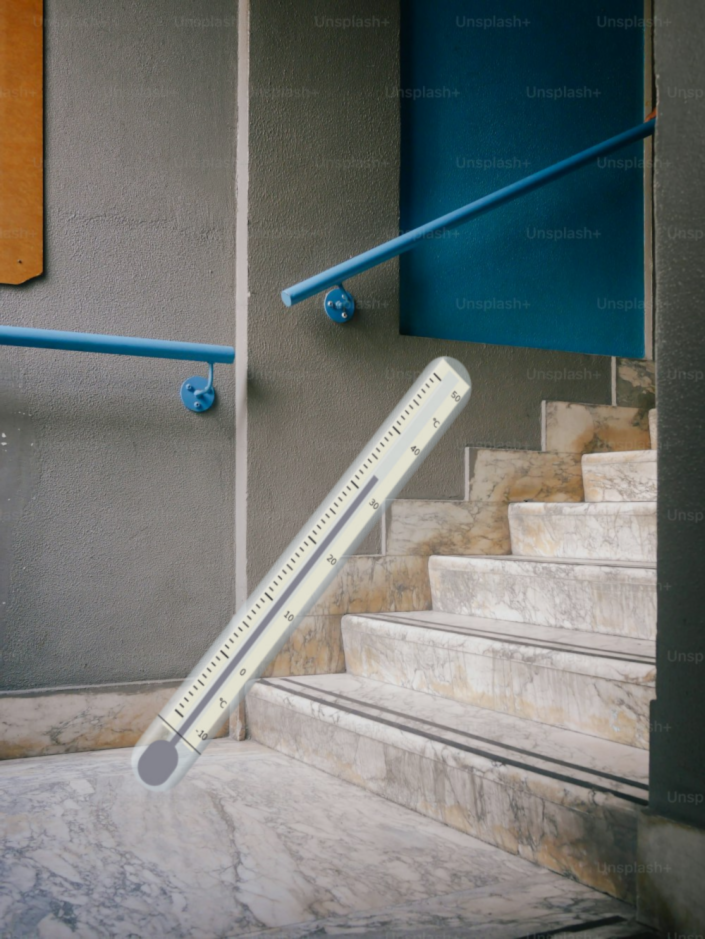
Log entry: 33 °C
